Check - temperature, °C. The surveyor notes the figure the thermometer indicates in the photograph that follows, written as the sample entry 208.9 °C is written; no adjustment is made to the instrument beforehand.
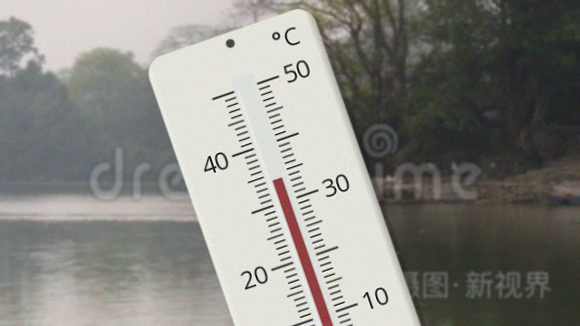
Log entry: 34 °C
